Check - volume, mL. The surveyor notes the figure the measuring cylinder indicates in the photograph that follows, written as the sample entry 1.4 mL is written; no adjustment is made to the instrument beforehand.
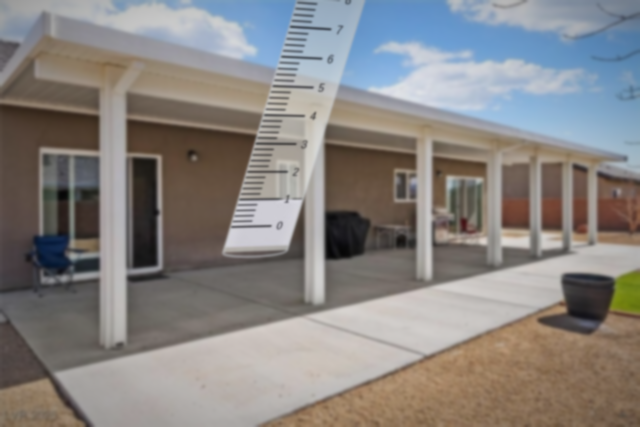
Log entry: 1 mL
